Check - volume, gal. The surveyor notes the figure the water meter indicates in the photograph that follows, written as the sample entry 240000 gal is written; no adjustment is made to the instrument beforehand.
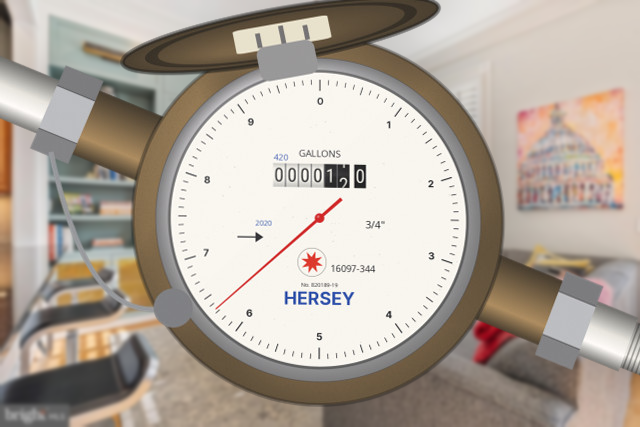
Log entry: 116.3 gal
